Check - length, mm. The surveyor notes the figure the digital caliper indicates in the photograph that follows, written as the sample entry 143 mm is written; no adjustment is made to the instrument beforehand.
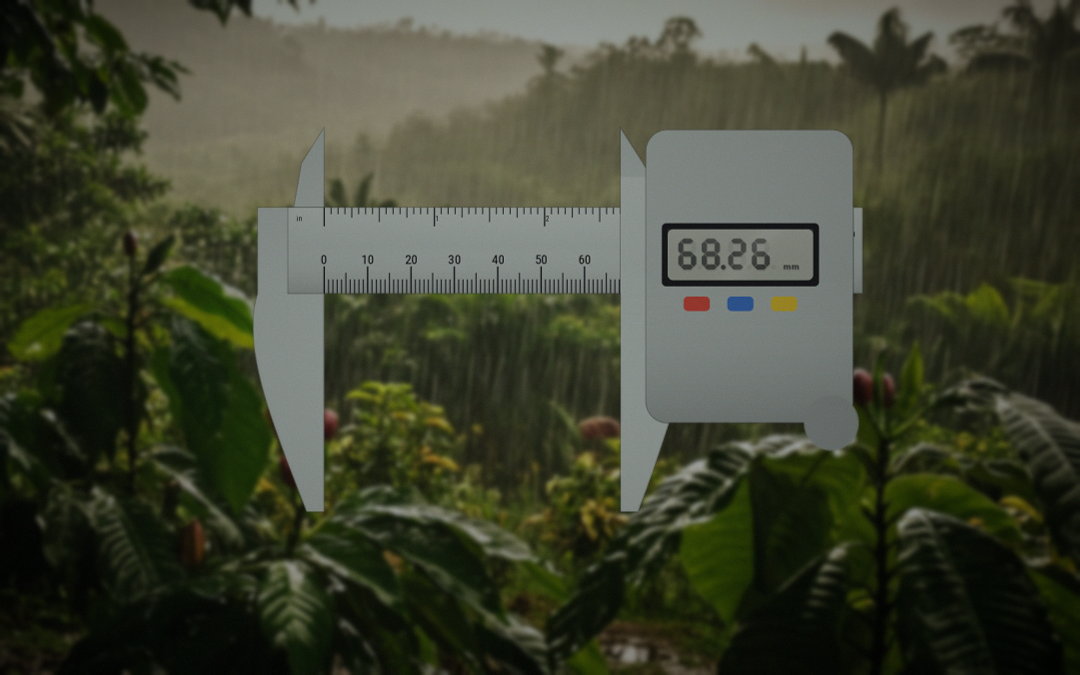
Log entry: 68.26 mm
